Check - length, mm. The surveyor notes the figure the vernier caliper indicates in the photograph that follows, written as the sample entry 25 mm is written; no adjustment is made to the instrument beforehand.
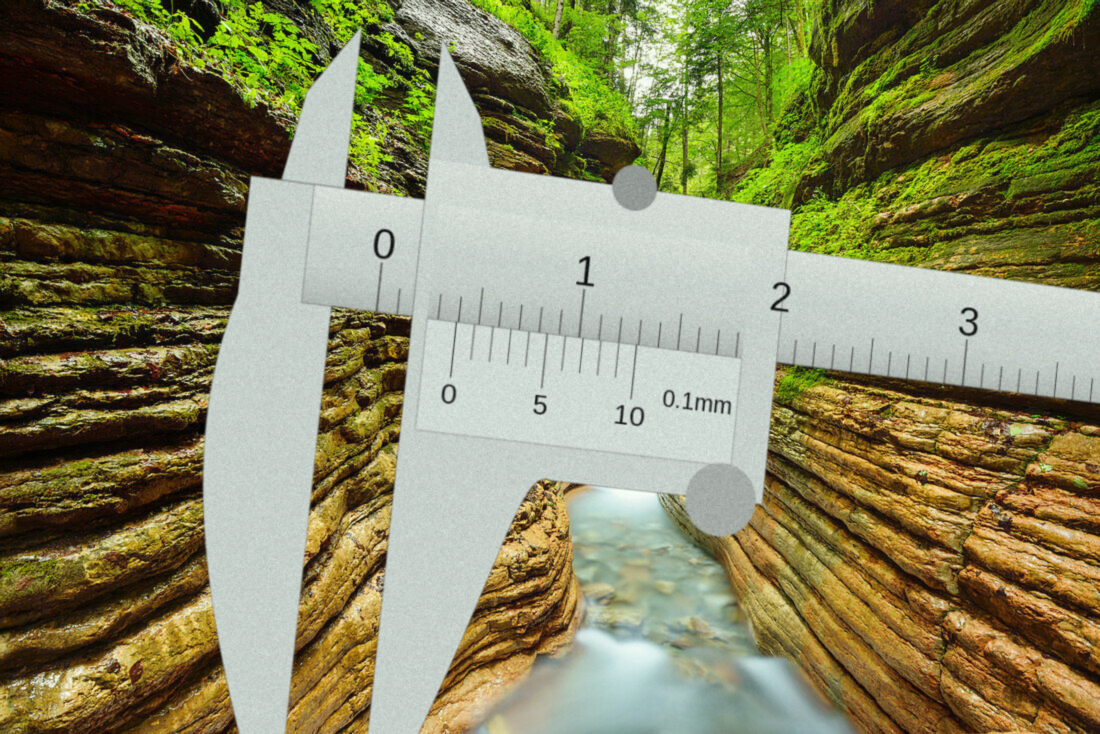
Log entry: 3.9 mm
